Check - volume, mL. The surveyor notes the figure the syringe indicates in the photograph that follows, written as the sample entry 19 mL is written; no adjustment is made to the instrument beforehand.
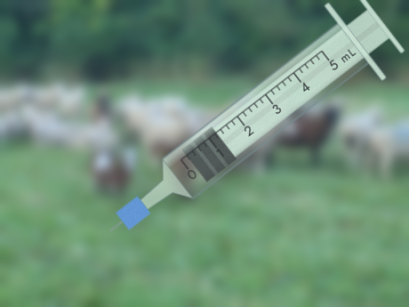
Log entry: 0.2 mL
